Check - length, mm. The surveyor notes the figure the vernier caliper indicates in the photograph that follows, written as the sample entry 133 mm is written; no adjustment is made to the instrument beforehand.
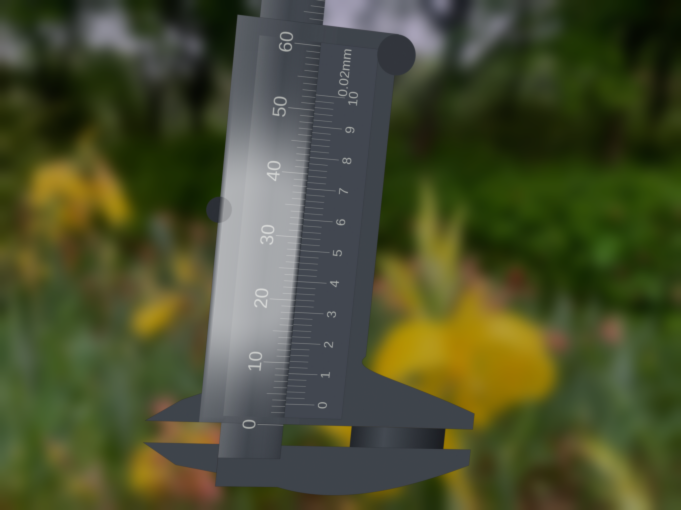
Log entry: 3.4 mm
